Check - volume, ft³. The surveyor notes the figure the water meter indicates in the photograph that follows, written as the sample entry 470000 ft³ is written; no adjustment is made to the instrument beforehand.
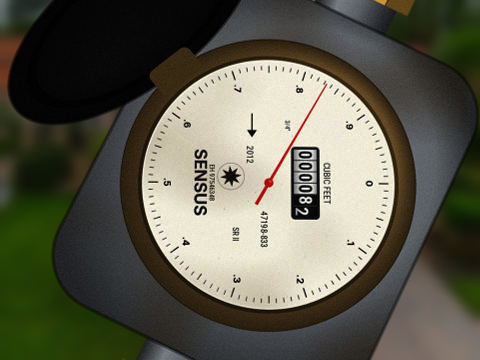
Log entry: 81.83 ft³
